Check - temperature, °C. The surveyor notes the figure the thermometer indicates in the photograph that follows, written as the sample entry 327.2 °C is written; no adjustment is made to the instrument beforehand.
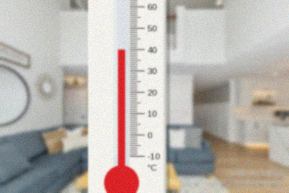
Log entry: 40 °C
